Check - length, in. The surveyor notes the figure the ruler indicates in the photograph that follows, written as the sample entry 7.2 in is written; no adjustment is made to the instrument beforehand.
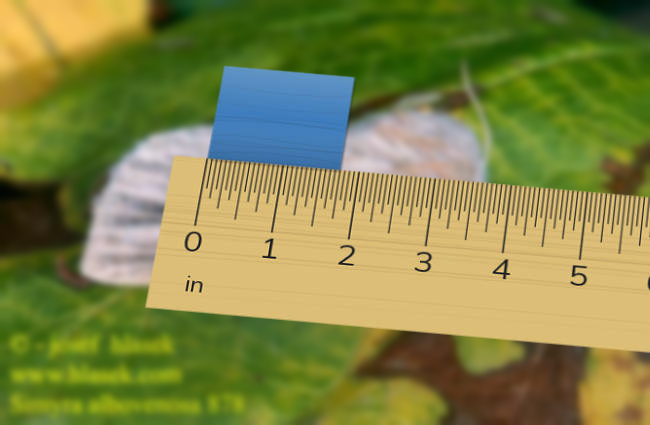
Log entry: 1.75 in
